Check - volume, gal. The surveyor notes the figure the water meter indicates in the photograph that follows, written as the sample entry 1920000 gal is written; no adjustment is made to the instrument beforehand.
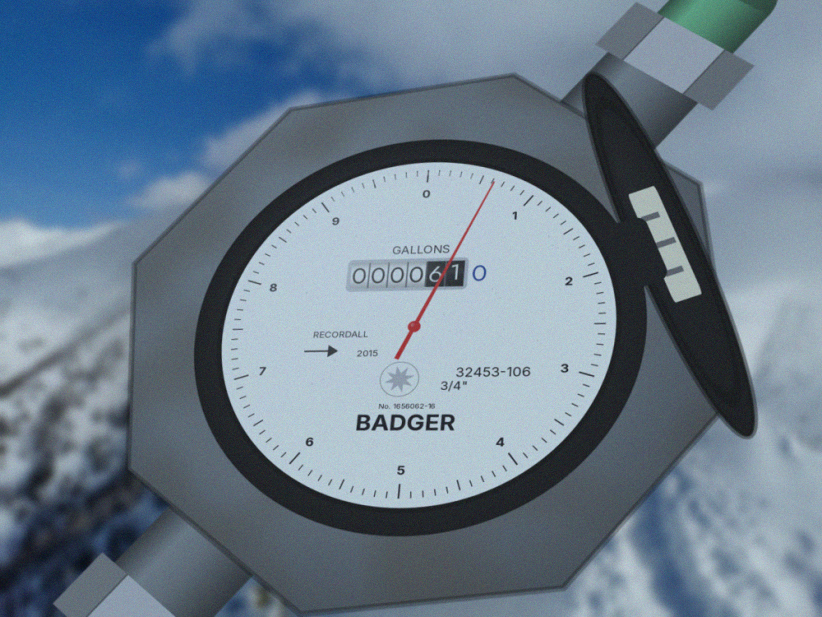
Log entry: 610.6 gal
